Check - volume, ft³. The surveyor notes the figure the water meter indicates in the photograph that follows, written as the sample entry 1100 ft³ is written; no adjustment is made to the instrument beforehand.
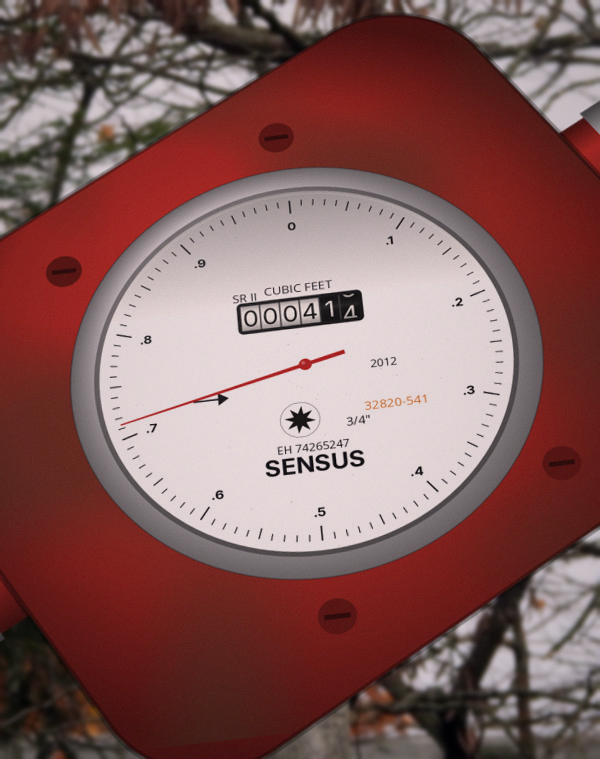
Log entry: 413.71 ft³
